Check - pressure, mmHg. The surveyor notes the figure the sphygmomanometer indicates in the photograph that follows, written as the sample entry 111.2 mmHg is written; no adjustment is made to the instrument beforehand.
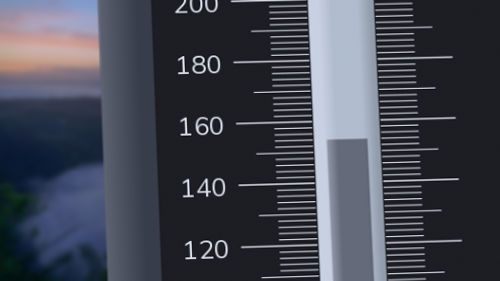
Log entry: 154 mmHg
